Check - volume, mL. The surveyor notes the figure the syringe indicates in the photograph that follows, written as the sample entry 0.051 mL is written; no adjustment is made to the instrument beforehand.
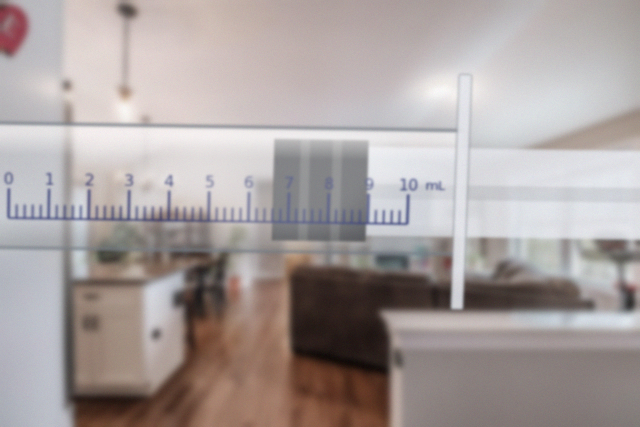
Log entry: 6.6 mL
